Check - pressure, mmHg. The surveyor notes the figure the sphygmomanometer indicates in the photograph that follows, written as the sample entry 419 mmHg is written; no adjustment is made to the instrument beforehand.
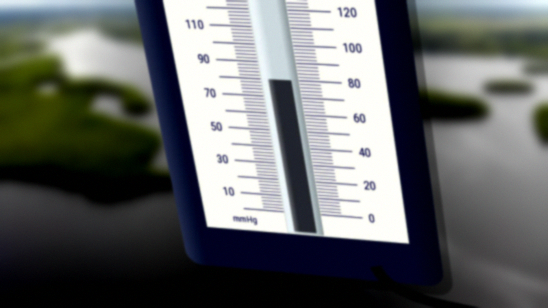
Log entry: 80 mmHg
